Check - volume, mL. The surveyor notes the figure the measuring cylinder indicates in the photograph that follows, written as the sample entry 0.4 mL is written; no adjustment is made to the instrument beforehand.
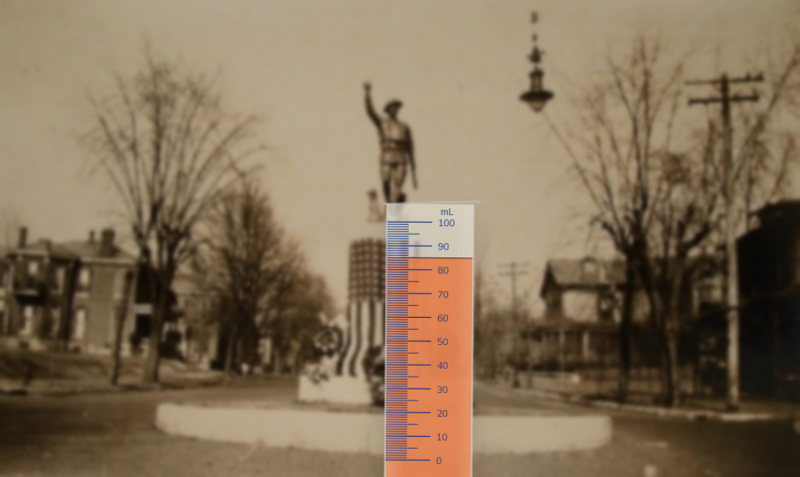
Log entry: 85 mL
